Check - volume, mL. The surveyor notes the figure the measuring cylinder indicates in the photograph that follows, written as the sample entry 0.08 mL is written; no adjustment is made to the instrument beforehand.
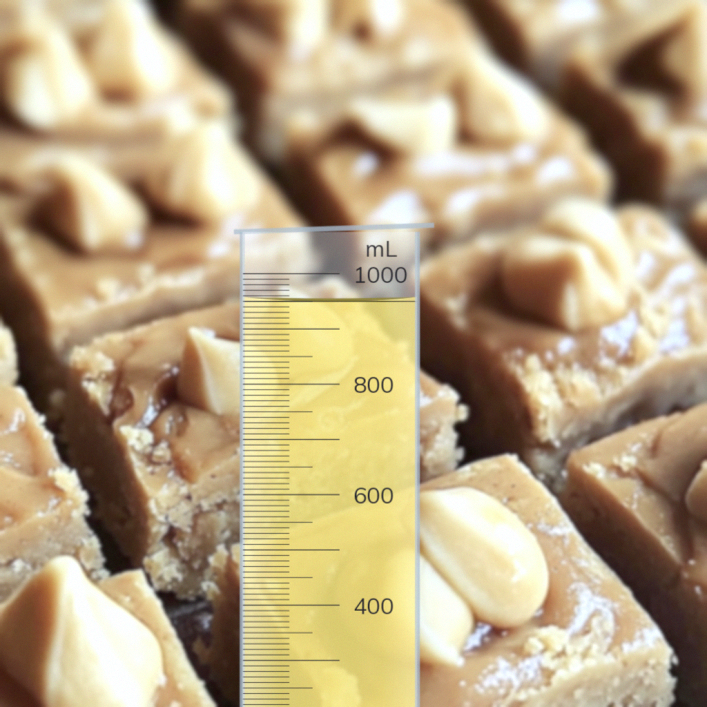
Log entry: 950 mL
